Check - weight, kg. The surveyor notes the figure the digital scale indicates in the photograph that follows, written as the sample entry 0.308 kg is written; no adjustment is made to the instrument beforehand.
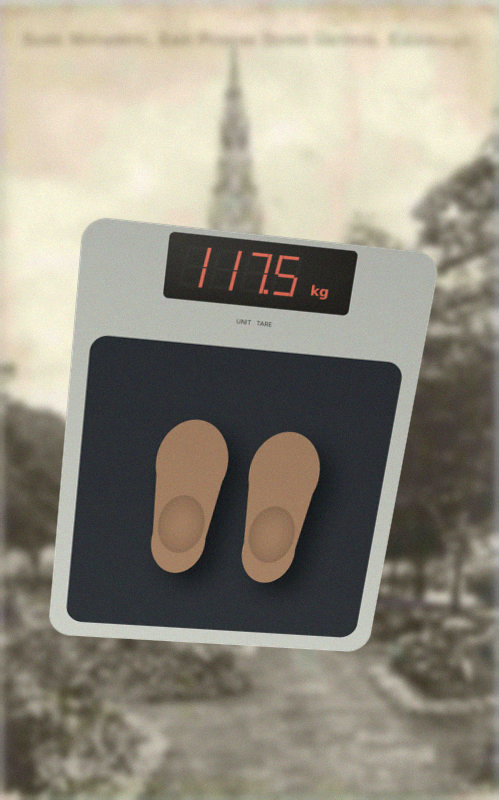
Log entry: 117.5 kg
